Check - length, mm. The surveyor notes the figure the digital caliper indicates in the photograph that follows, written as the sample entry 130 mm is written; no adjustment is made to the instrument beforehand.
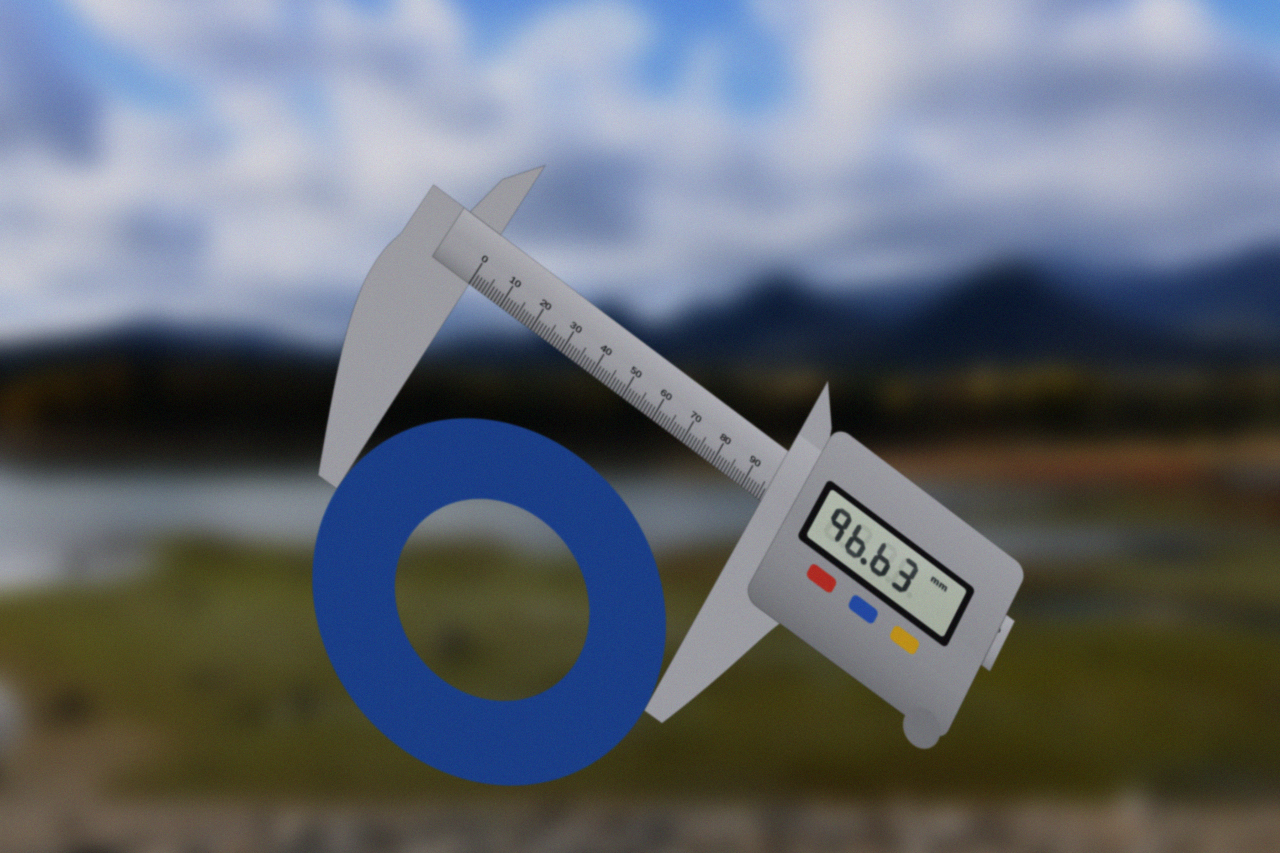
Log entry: 96.63 mm
